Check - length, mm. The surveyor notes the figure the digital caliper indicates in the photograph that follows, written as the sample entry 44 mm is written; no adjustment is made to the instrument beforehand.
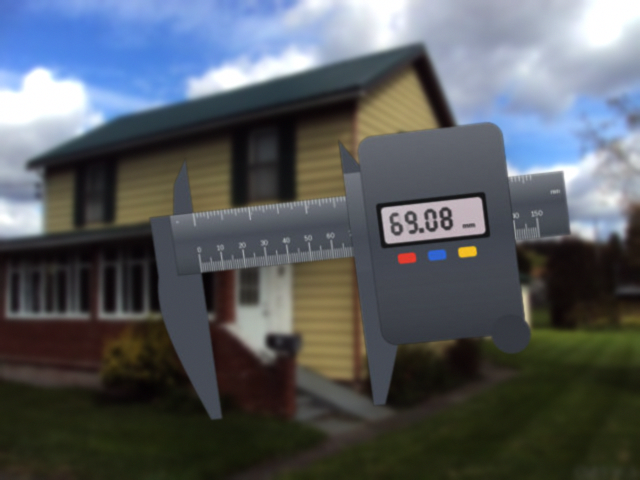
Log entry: 69.08 mm
